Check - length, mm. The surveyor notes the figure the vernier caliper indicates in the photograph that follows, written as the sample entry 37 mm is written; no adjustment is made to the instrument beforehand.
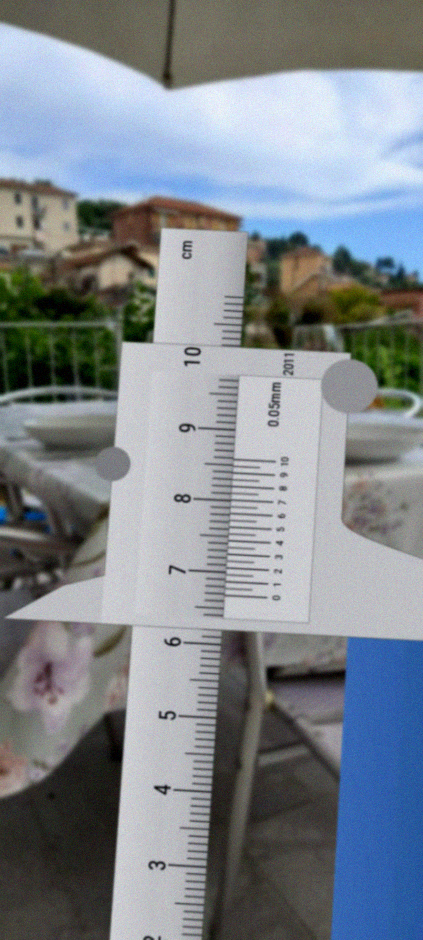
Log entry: 66.8 mm
